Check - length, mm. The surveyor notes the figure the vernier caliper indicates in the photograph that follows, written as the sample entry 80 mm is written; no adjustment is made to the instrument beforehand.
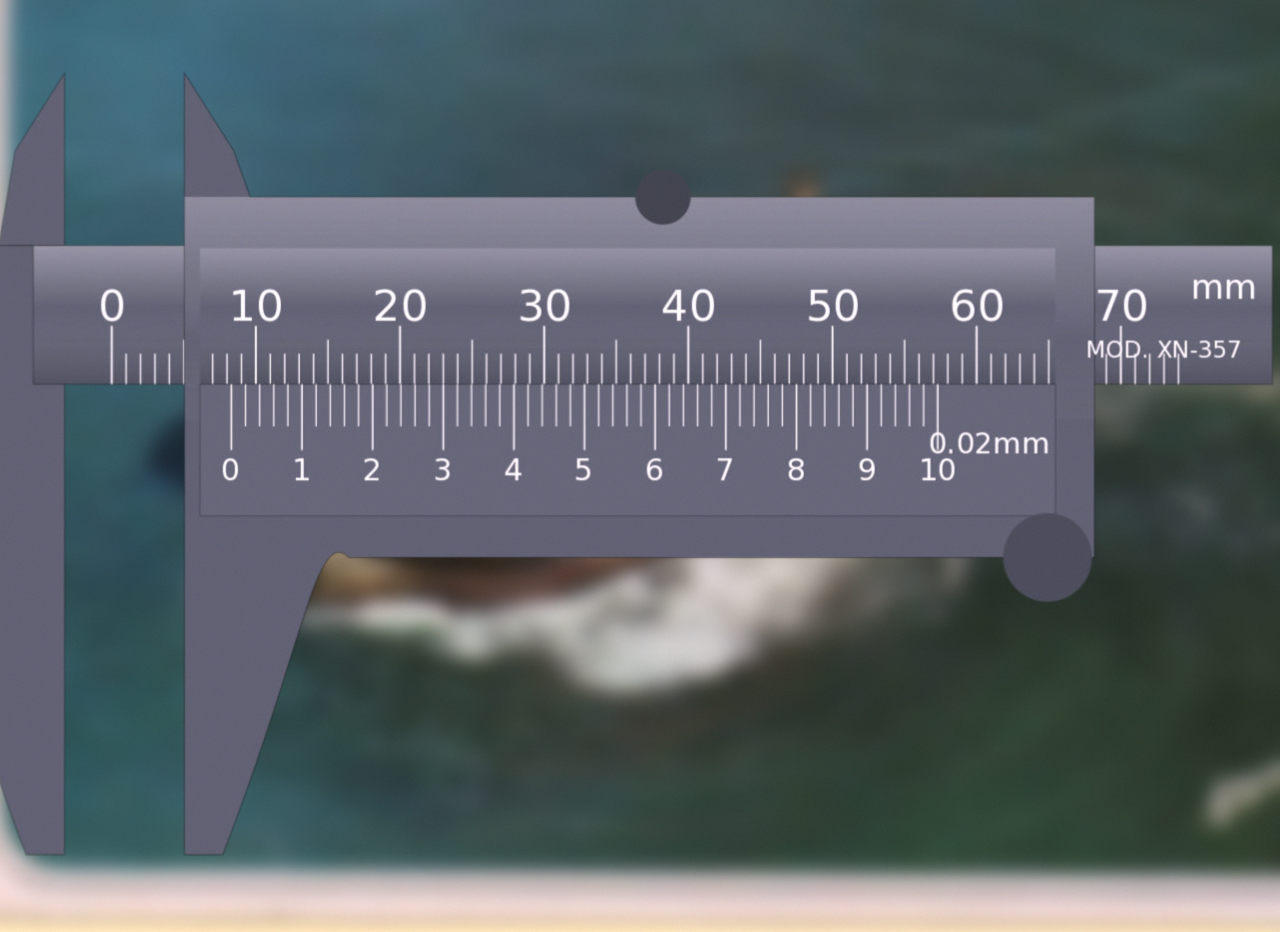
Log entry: 8.3 mm
